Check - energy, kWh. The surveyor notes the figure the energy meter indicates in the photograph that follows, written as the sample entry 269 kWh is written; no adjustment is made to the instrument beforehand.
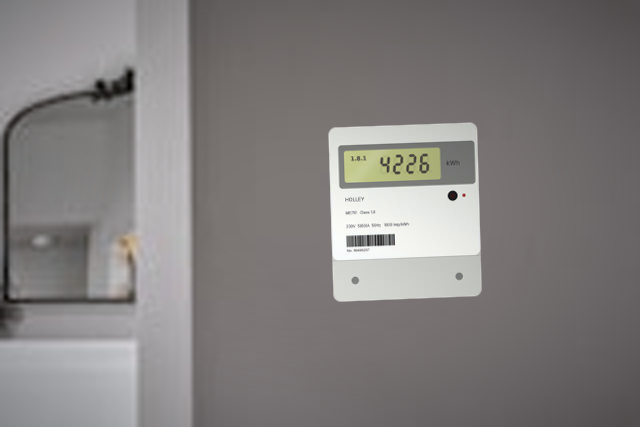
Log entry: 4226 kWh
